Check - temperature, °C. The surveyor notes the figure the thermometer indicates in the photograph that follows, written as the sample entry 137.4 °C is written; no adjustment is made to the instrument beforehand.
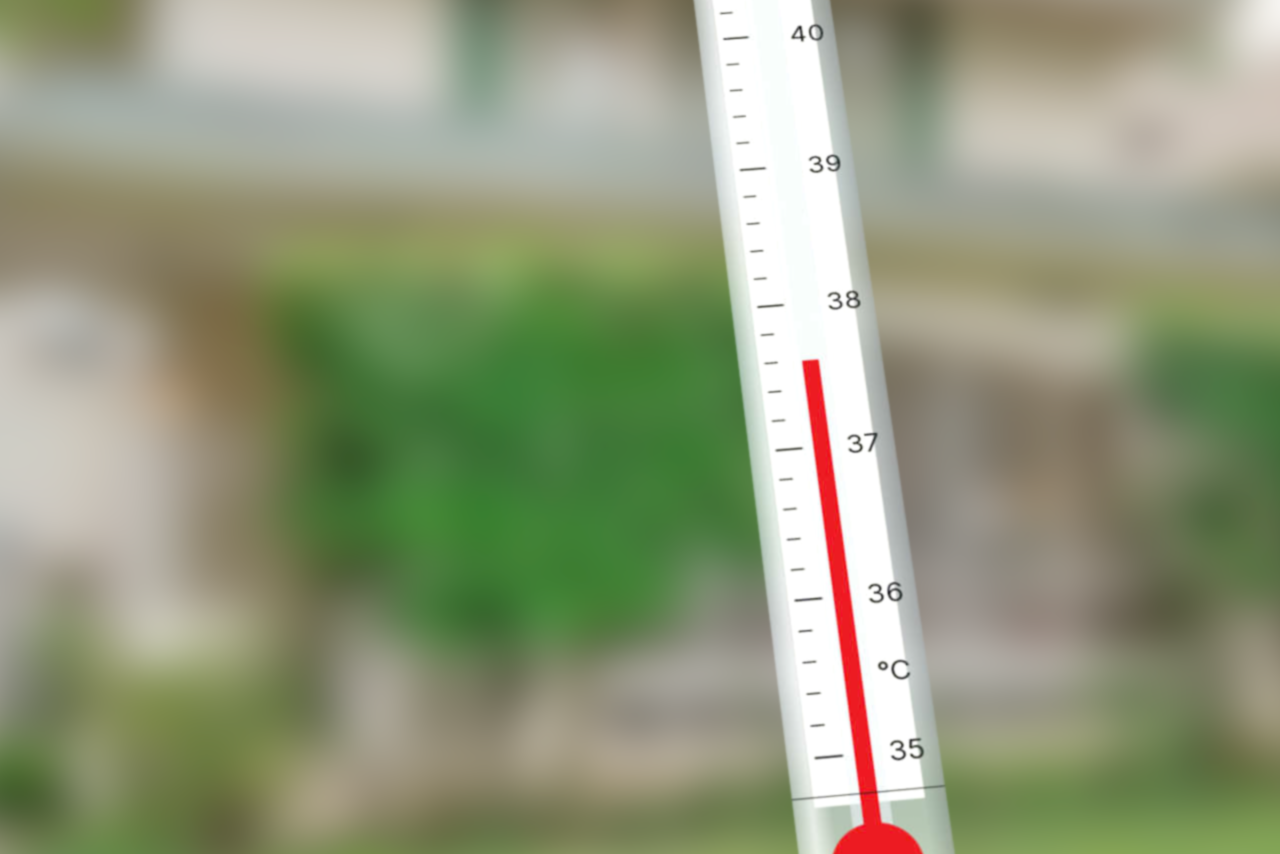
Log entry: 37.6 °C
